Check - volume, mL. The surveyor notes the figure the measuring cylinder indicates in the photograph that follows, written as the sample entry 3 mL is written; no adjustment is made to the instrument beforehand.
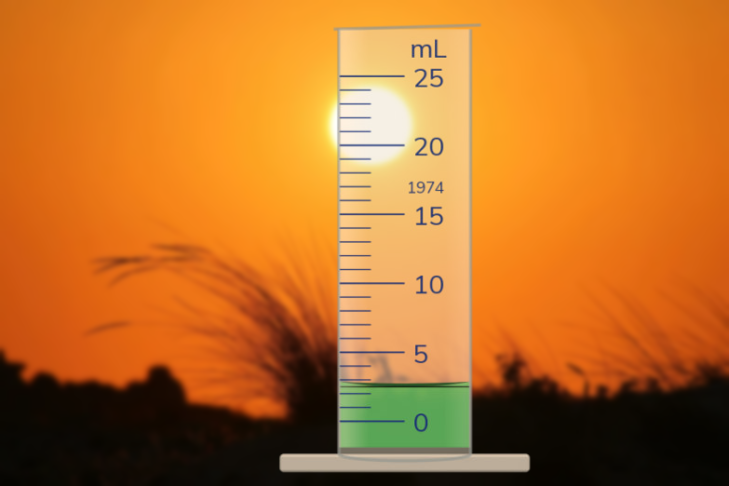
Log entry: 2.5 mL
